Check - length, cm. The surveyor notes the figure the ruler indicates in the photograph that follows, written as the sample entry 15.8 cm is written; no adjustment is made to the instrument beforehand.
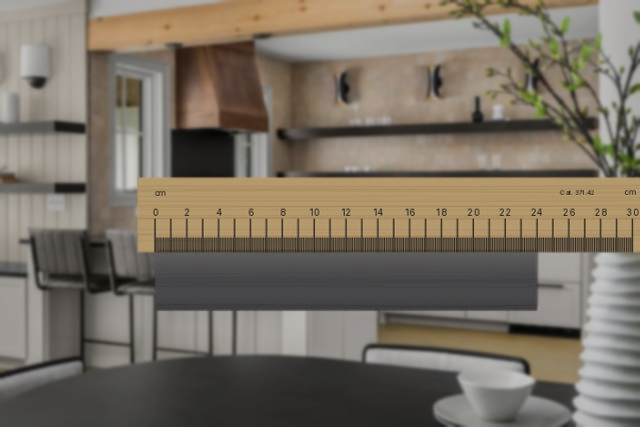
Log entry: 24 cm
